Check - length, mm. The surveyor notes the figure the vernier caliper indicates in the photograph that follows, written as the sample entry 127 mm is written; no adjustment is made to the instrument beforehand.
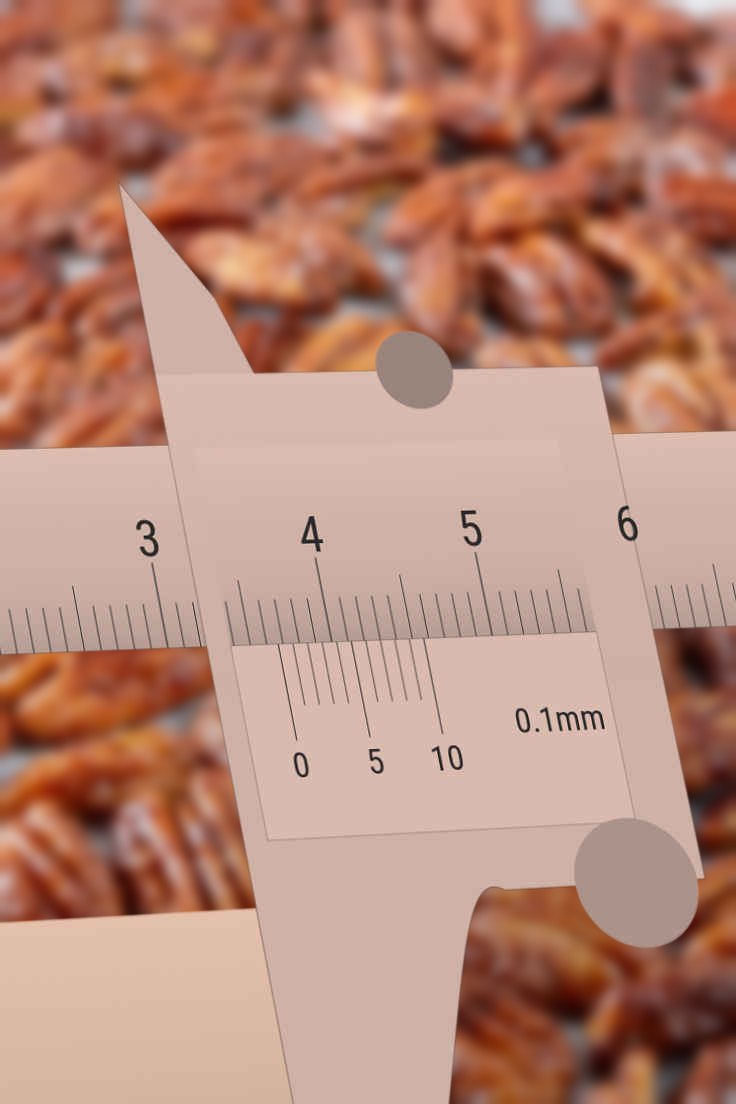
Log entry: 36.7 mm
